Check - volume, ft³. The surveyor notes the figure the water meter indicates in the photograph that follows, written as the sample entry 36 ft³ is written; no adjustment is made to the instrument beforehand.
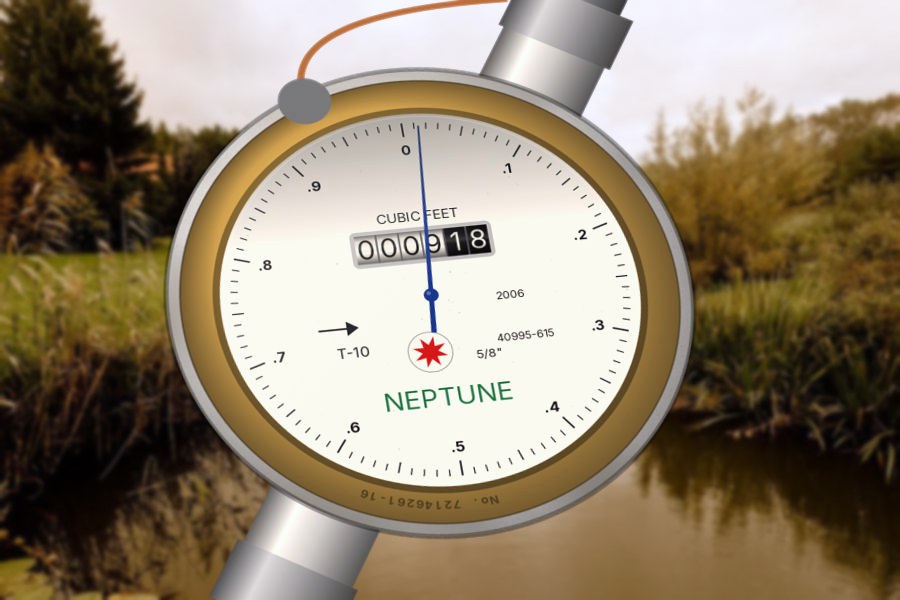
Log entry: 918.01 ft³
